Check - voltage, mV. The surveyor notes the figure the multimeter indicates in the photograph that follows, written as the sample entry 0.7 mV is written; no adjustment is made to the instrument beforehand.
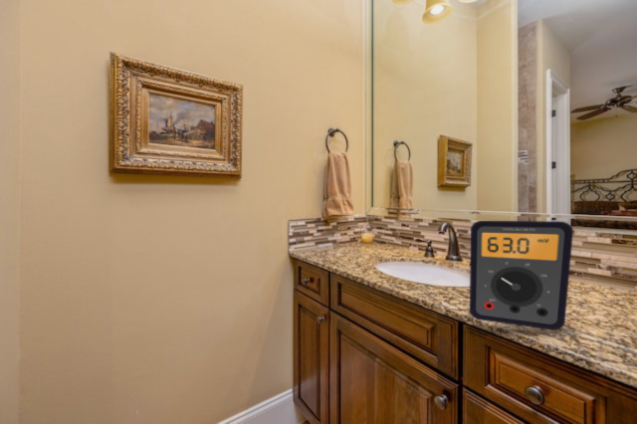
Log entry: 63.0 mV
